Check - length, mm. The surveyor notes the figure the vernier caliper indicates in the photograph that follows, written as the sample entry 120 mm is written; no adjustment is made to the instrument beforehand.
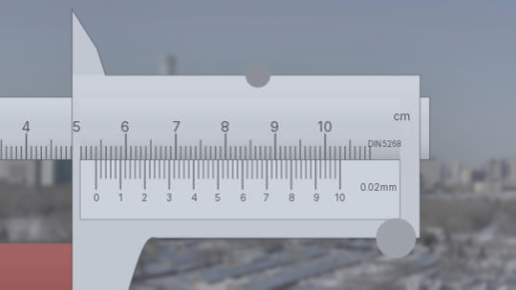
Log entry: 54.0 mm
